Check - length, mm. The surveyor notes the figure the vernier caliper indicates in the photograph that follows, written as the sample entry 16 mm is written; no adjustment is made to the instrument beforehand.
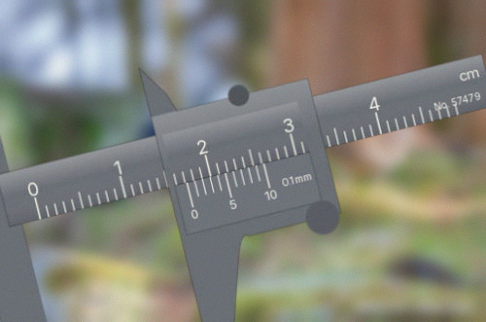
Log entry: 17.2 mm
